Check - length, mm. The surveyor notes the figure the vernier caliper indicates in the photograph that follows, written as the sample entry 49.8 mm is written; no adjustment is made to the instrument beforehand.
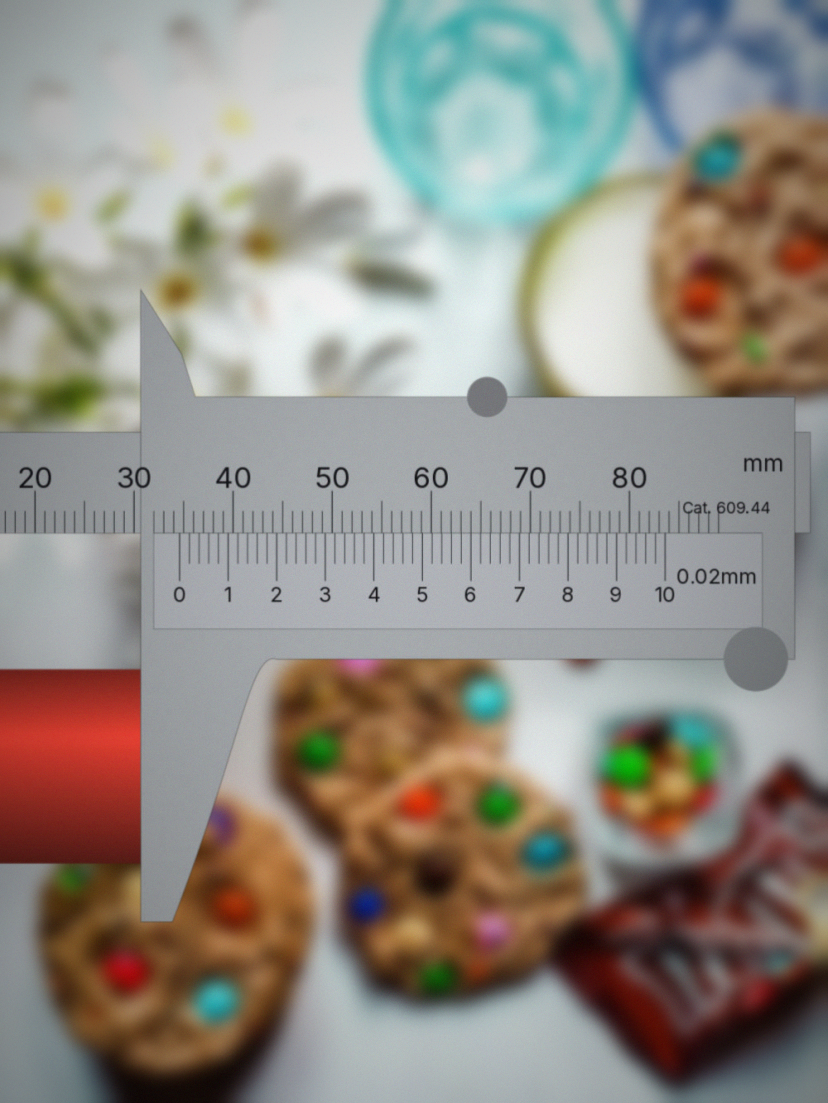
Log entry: 34.6 mm
